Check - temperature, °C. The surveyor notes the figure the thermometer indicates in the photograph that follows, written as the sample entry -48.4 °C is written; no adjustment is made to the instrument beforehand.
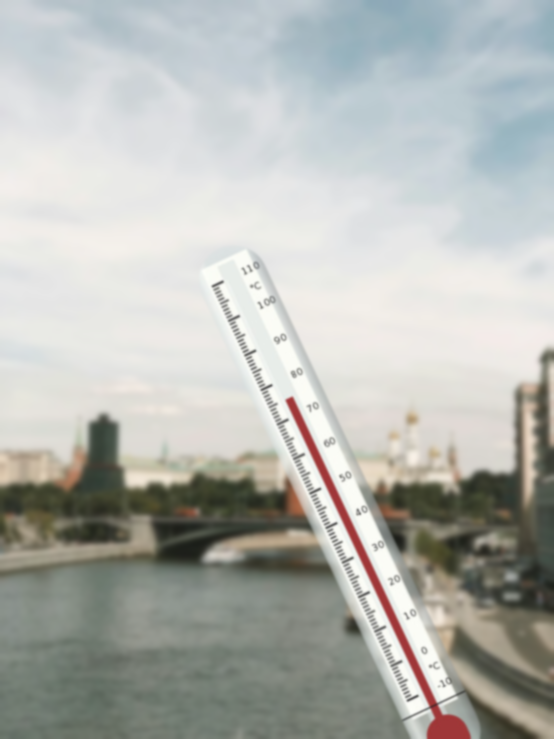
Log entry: 75 °C
